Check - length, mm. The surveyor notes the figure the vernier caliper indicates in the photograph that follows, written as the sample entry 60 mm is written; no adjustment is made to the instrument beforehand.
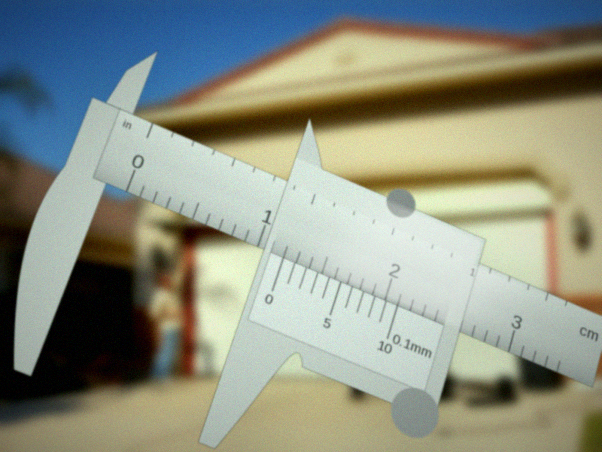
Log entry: 12.0 mm
